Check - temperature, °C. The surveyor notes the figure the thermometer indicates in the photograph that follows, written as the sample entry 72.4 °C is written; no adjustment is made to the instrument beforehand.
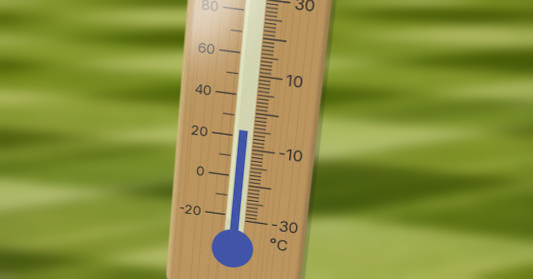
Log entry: -5 °C
